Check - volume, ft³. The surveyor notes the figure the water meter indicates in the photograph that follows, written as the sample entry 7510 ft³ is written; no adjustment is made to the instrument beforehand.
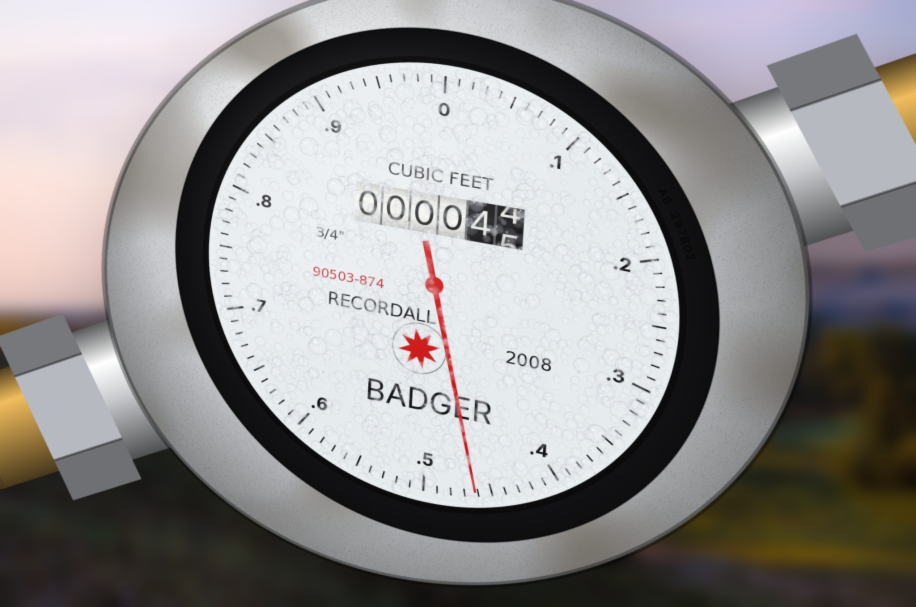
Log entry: 44.46 ft³
